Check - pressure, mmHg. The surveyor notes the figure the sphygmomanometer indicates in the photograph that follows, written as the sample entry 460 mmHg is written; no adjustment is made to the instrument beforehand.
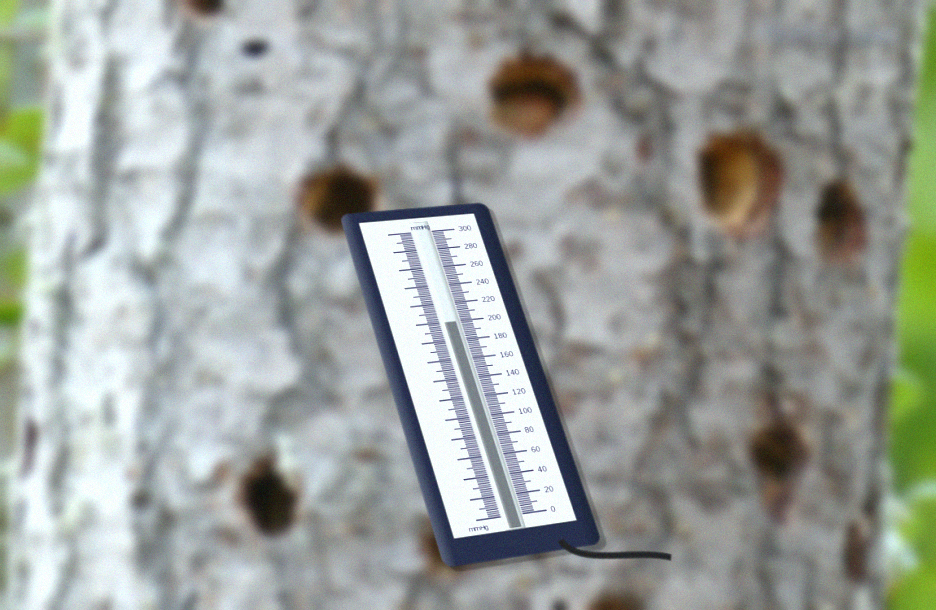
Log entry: 200 mmHg
